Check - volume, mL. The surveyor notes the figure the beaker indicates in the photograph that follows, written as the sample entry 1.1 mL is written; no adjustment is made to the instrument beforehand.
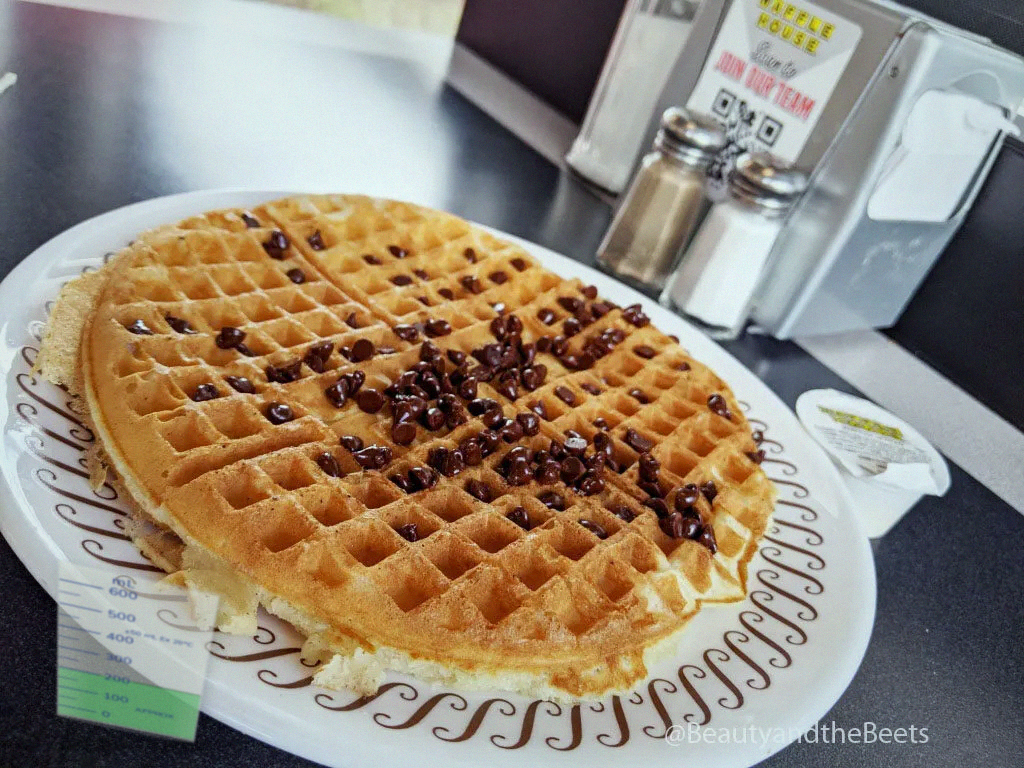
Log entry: 200 mL
